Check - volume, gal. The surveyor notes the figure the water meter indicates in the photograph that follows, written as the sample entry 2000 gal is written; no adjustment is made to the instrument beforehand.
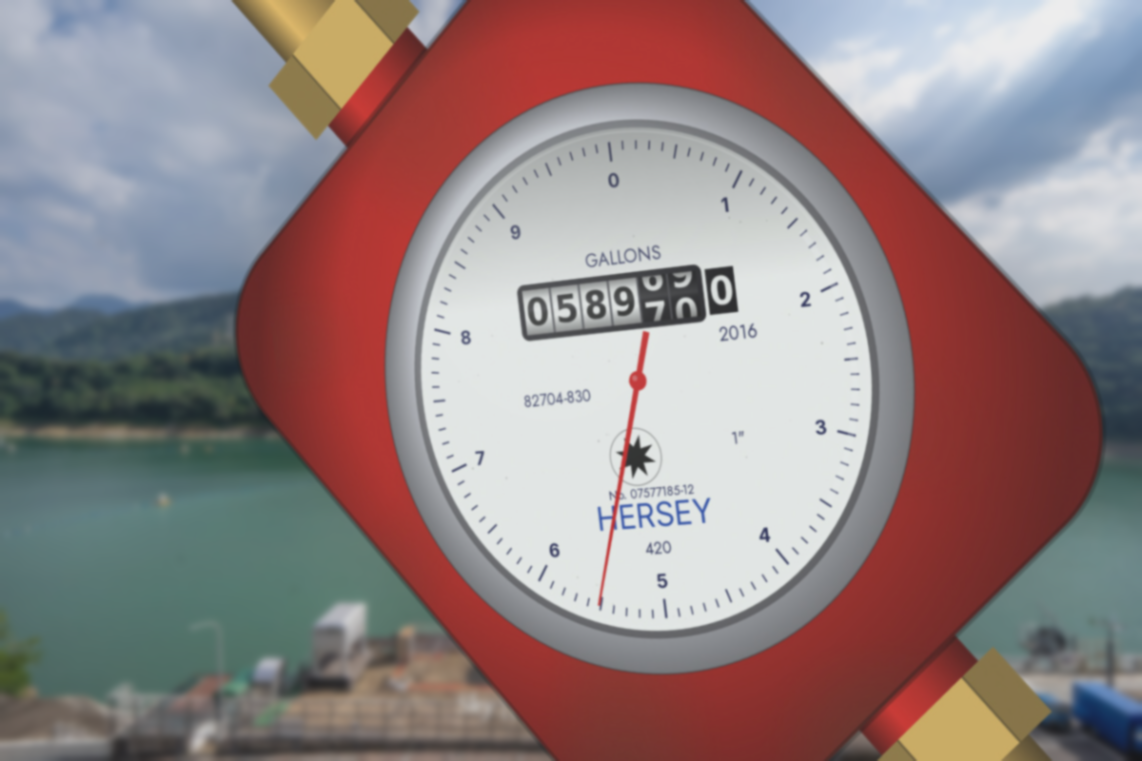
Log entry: 589695.5 gal
